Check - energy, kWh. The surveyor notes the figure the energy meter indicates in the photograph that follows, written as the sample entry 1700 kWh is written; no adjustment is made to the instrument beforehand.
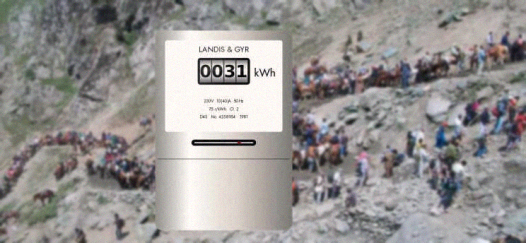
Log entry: 31 kWh
